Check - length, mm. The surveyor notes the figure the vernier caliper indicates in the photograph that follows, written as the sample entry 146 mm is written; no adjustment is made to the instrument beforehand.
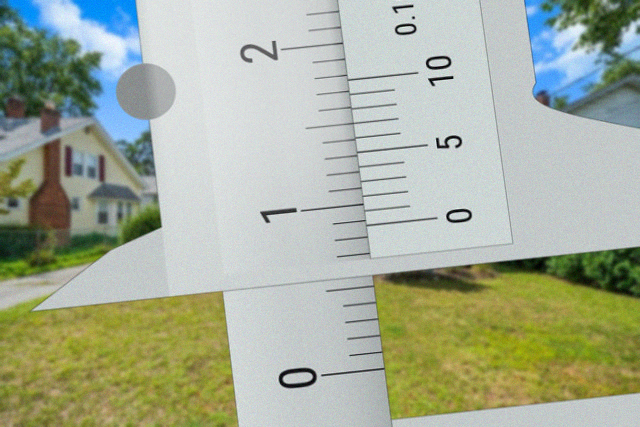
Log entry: 8.7 mm
